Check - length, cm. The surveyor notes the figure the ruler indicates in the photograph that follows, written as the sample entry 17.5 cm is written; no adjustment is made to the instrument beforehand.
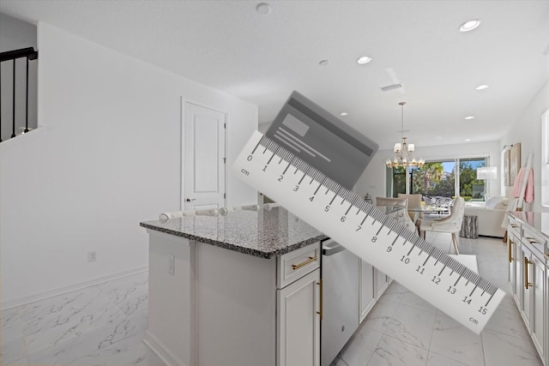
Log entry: 5.5 cm
